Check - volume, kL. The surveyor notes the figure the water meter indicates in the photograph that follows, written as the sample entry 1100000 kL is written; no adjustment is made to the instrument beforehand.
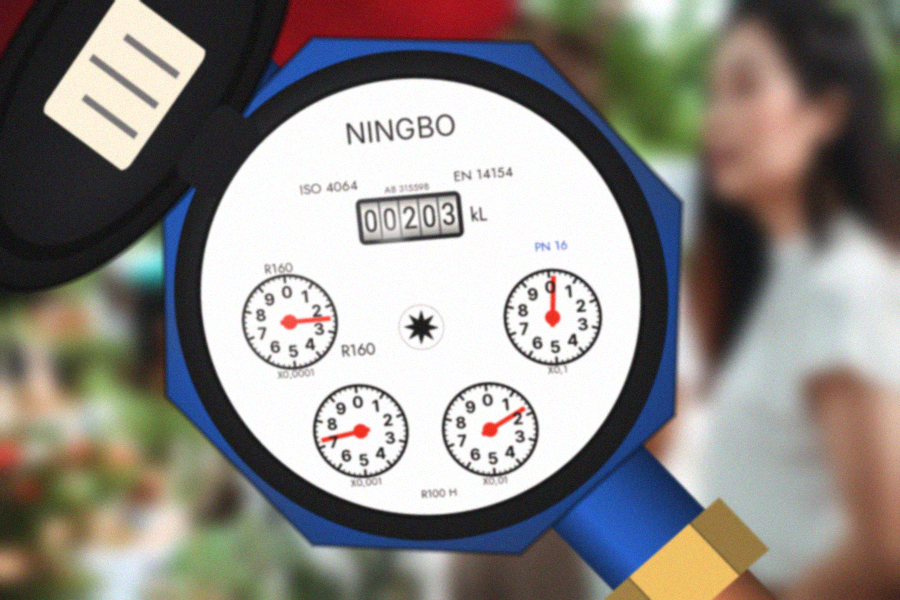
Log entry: 203.0172 kL
